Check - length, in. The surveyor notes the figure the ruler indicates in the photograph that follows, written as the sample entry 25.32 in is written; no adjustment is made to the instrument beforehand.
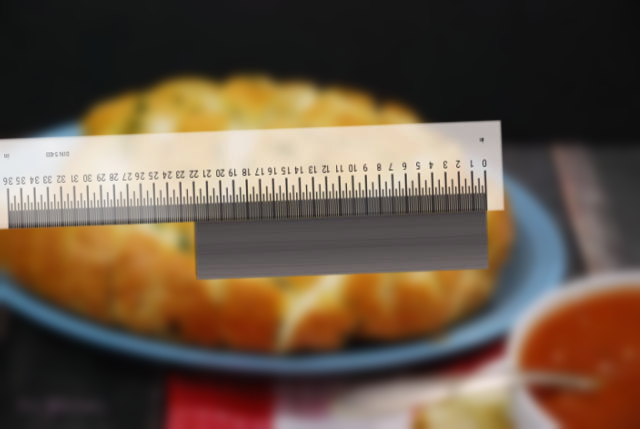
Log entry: 22 in
